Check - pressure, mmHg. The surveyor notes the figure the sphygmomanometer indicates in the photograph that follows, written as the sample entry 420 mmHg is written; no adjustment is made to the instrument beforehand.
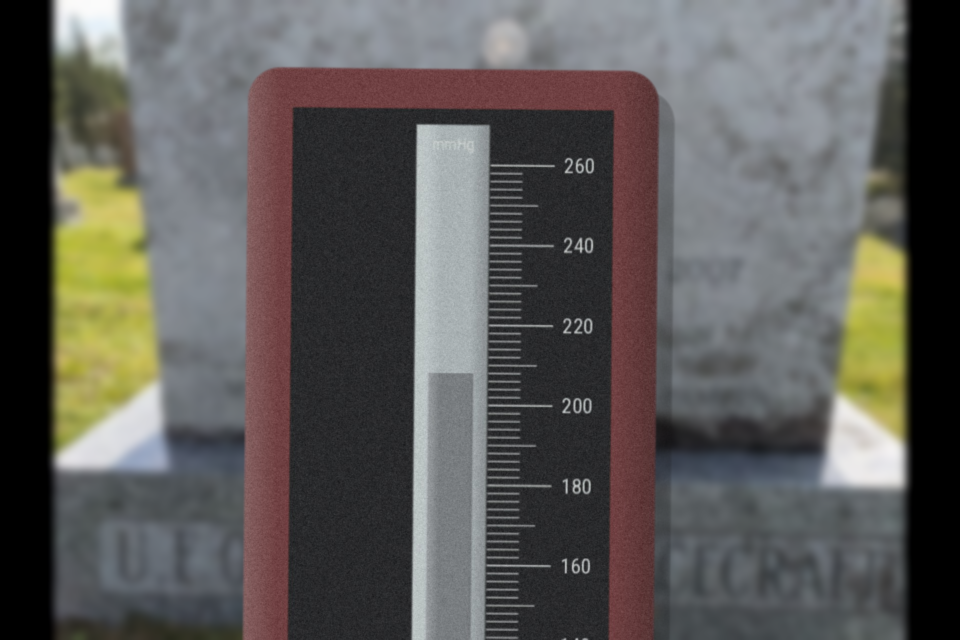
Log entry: 208 mmHg
